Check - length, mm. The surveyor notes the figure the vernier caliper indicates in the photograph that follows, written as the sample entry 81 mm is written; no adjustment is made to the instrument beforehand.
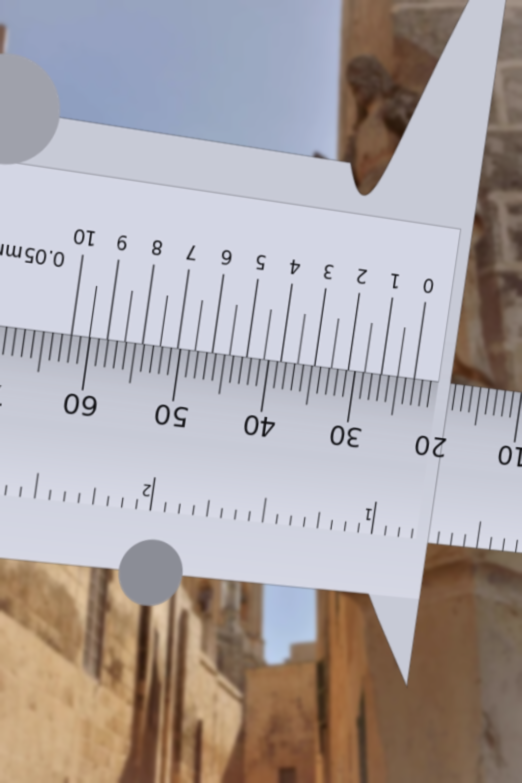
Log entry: 23.0 mm
